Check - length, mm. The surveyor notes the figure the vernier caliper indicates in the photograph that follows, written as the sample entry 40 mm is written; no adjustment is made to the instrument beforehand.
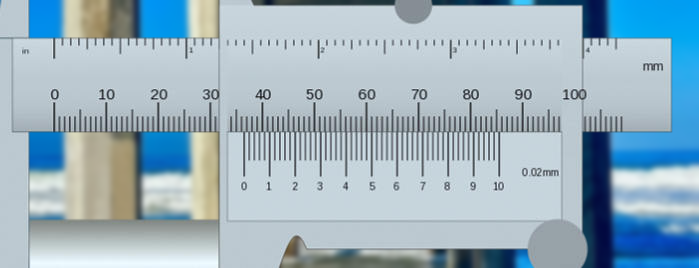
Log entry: 36.5 mm
